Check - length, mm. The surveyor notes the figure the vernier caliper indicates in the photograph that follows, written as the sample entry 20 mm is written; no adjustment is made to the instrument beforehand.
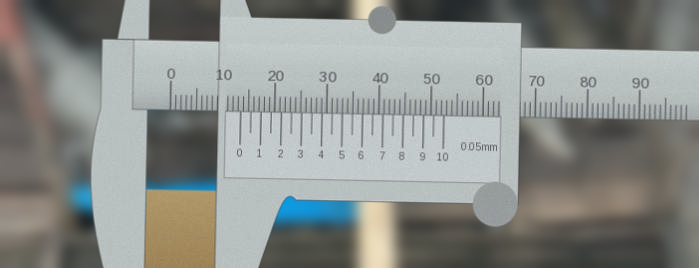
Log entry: 13.5 mm
